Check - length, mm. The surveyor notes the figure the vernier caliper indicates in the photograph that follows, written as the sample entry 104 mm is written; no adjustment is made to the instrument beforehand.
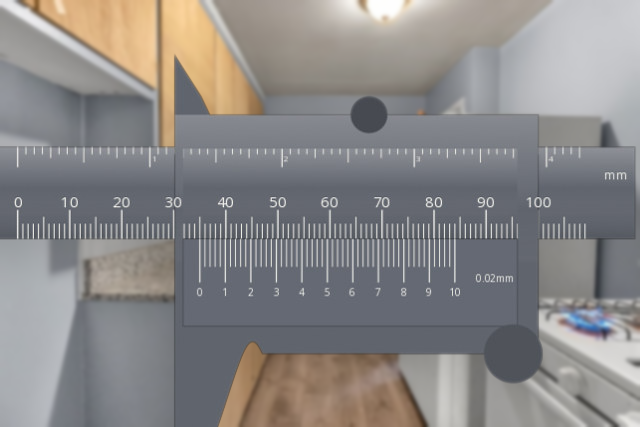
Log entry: 35.0 mm
